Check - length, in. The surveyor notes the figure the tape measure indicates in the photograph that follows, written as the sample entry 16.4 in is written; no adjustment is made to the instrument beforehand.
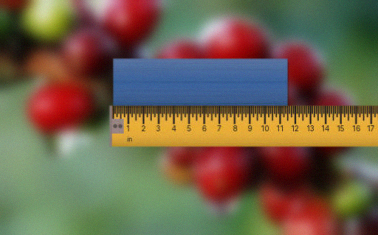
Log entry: 11.5 in
